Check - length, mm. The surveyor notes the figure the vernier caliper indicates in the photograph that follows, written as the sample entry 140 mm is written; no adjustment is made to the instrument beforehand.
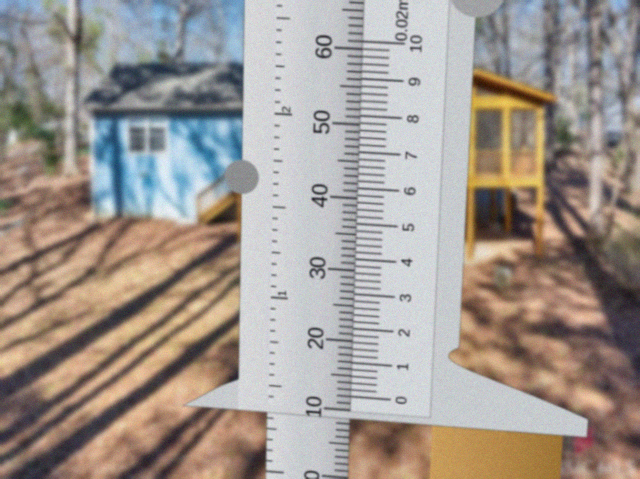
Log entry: 12.0 mm
